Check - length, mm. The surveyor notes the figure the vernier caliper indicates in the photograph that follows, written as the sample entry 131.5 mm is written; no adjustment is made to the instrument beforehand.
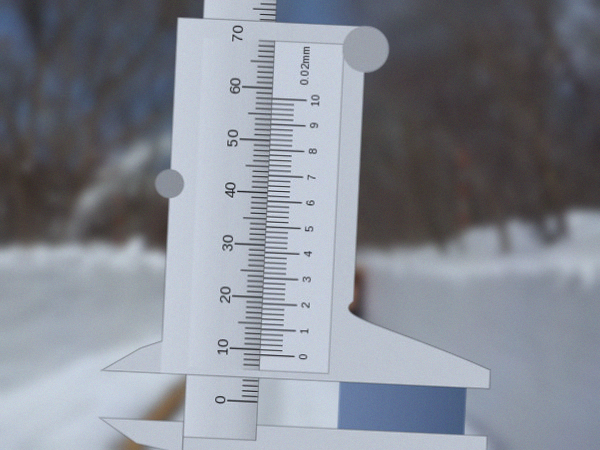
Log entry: 9.0 mm
